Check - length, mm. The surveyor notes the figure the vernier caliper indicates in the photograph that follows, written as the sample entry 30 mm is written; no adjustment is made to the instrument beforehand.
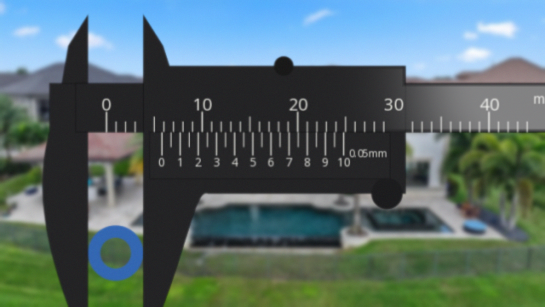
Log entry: 5.8 mm
